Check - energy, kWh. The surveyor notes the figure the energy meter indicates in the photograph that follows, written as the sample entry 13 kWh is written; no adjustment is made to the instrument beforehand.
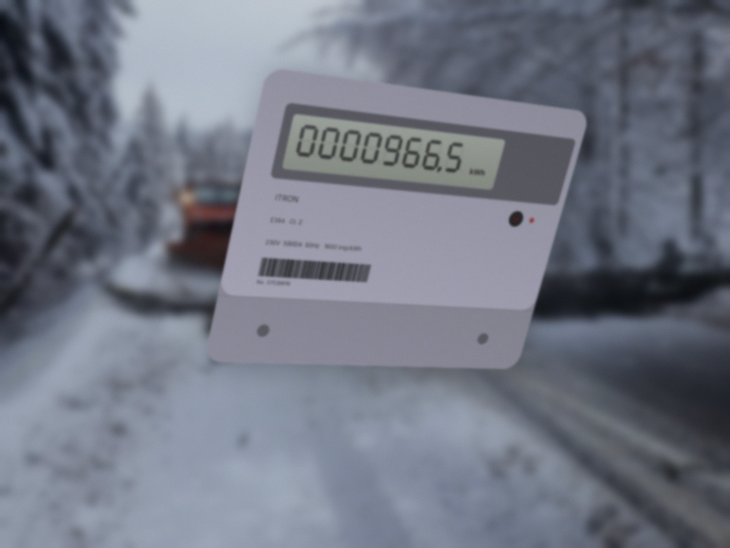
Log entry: 966.5 kWh
